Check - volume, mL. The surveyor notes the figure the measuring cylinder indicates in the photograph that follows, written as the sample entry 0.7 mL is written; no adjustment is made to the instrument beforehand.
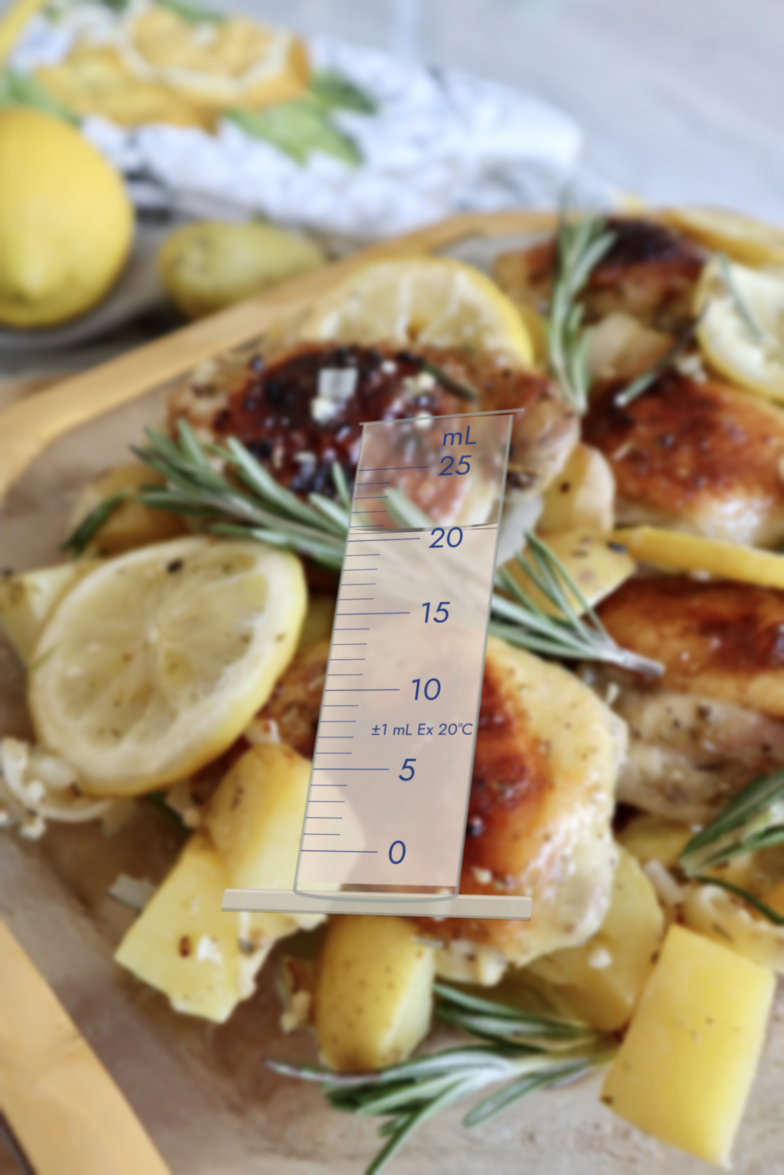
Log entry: 20.5 mL
